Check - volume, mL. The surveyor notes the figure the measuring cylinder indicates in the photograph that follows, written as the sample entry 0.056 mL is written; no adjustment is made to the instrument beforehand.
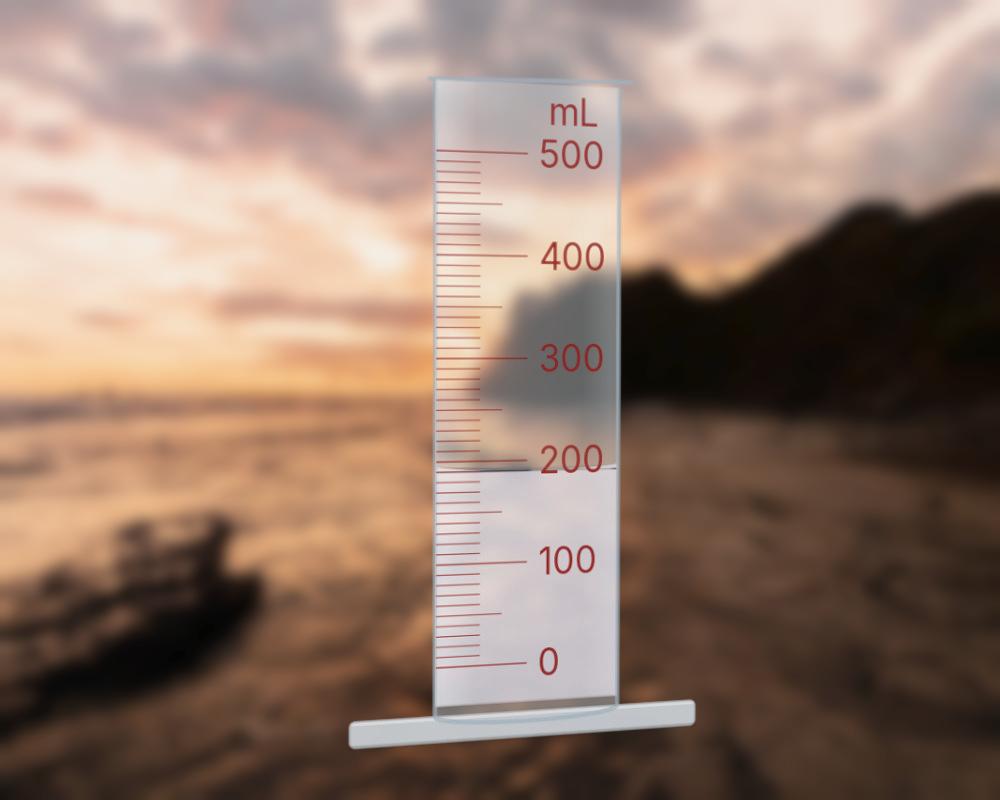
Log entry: 190 mL
